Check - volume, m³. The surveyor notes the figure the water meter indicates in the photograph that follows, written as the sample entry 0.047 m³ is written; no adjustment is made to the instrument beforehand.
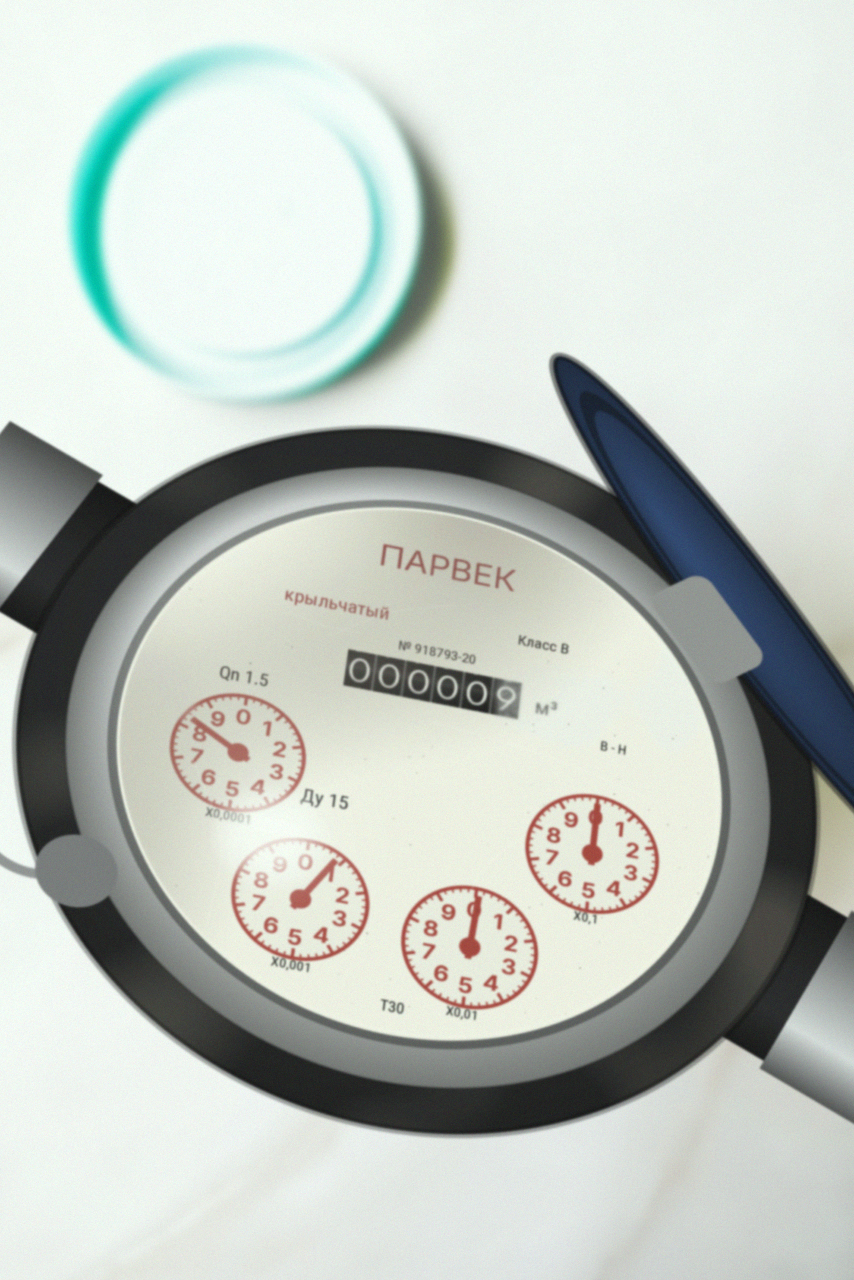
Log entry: 9.0008 m³
